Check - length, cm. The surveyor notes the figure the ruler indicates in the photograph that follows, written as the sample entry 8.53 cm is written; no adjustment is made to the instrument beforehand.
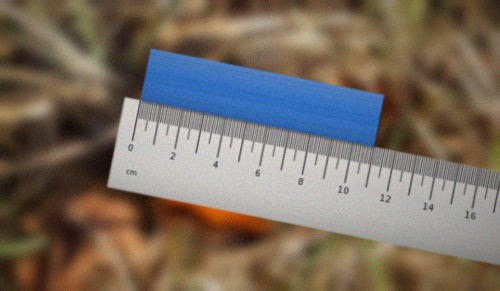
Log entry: 11 cm
